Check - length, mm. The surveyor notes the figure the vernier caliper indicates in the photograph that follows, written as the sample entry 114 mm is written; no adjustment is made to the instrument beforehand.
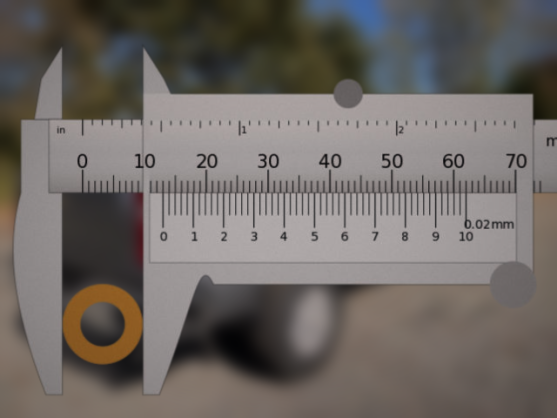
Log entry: 13.0 mm
